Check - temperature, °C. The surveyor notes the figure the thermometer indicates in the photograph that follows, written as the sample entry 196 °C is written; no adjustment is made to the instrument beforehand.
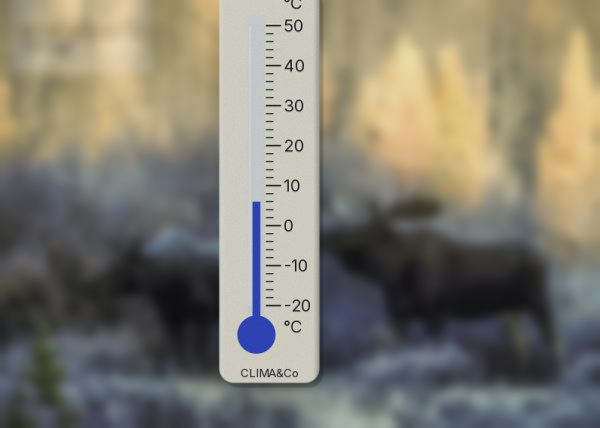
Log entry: 6 °C
